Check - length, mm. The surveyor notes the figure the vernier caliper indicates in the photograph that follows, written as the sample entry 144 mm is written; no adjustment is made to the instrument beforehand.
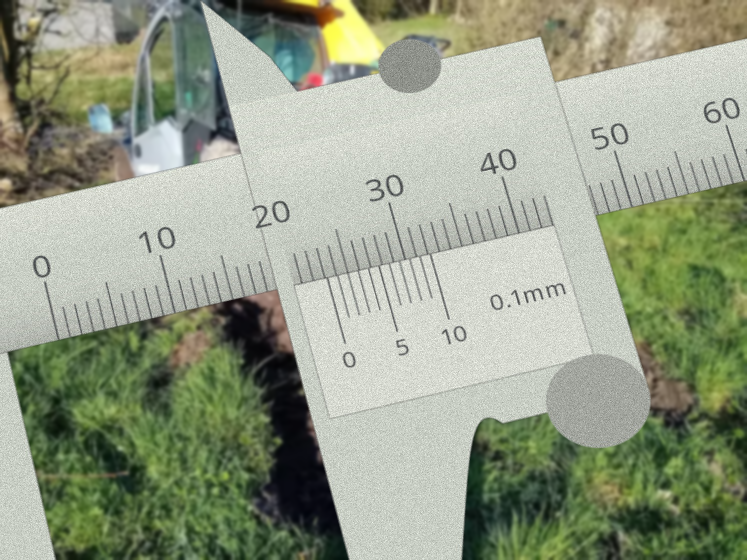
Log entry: 23.2 mm
